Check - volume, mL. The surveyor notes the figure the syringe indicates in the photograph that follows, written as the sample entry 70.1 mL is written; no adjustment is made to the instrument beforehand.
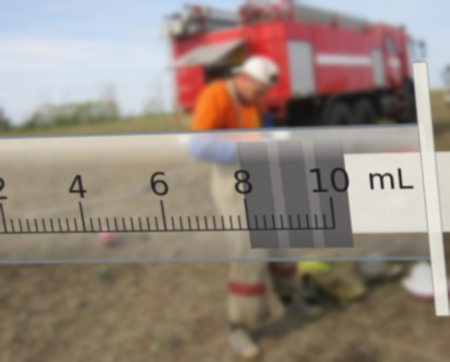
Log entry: 8 mL
